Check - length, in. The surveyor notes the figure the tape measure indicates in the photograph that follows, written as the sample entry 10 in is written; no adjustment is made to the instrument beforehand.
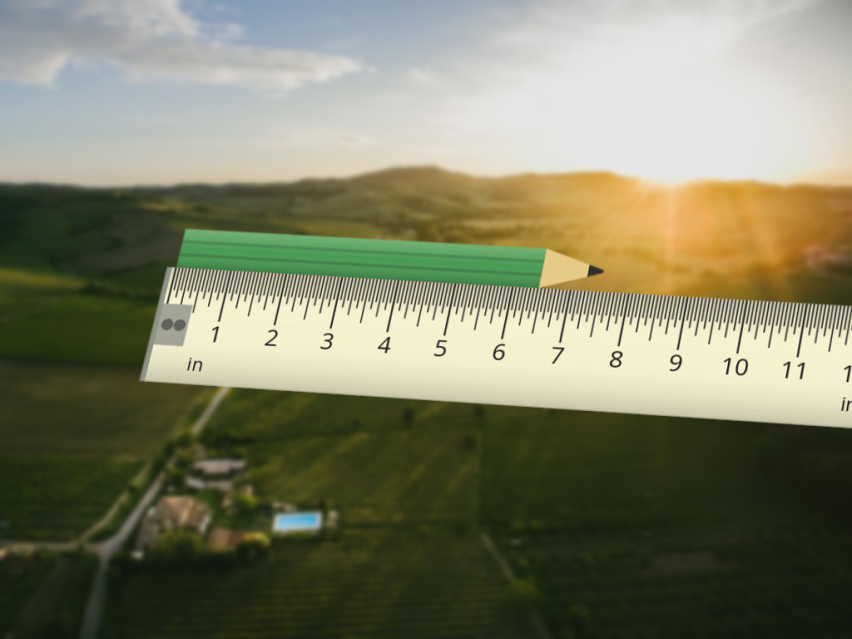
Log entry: 7.5 in
